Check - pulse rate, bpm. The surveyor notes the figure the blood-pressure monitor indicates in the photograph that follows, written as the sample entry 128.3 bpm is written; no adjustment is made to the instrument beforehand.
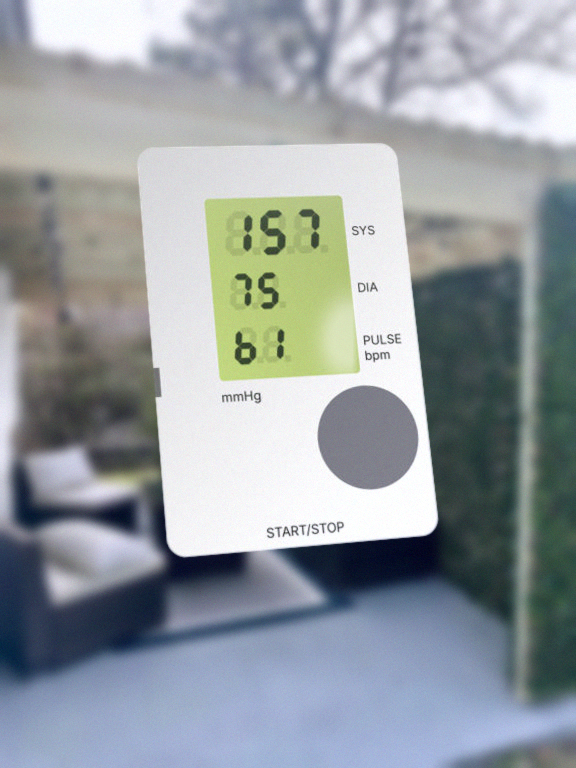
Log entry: 61 bpm
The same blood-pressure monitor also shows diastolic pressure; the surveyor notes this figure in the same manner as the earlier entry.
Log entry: 75 mmHg
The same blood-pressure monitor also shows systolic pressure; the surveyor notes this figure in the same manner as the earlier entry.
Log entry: 157 mmHg
